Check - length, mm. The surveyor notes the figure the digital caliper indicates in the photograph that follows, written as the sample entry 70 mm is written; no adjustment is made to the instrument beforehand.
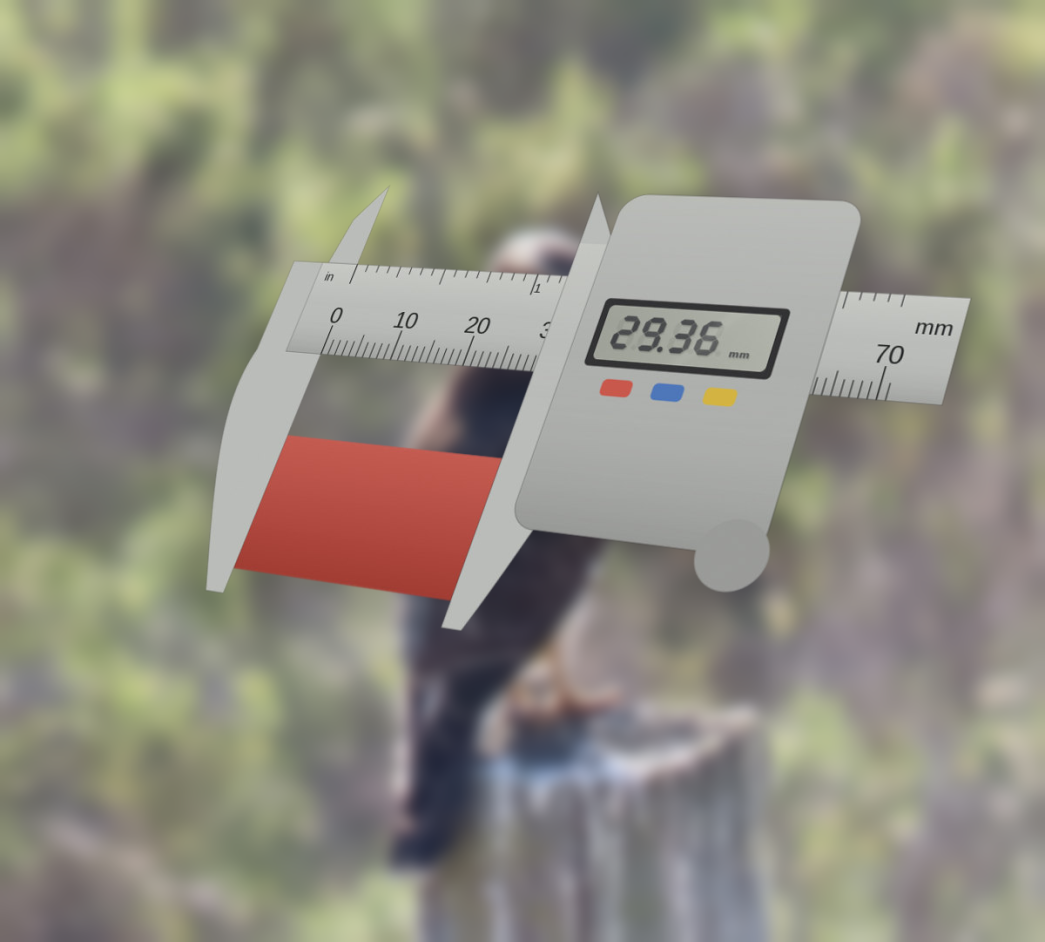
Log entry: 29.36 mm
